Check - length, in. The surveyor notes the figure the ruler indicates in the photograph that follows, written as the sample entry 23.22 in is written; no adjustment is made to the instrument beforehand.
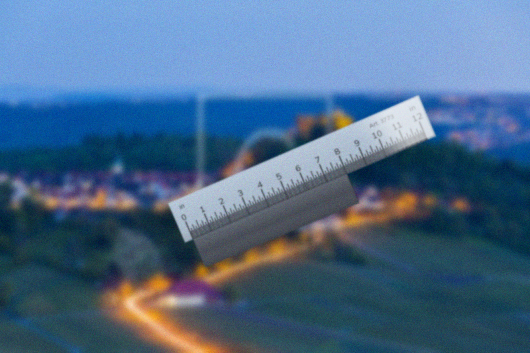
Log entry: 8 in
